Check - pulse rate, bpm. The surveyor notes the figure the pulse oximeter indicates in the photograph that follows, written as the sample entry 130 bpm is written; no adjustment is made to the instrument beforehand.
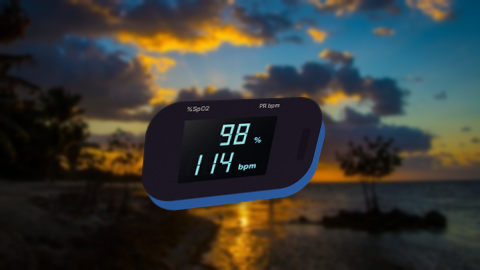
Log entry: 114 bpm
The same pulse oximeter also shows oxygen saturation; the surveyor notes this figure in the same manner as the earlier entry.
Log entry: 98 %
